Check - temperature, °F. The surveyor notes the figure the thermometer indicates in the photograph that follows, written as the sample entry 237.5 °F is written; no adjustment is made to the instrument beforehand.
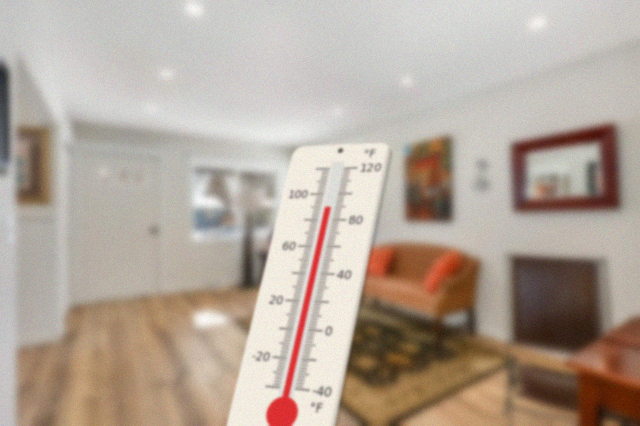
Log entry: 90 °F
